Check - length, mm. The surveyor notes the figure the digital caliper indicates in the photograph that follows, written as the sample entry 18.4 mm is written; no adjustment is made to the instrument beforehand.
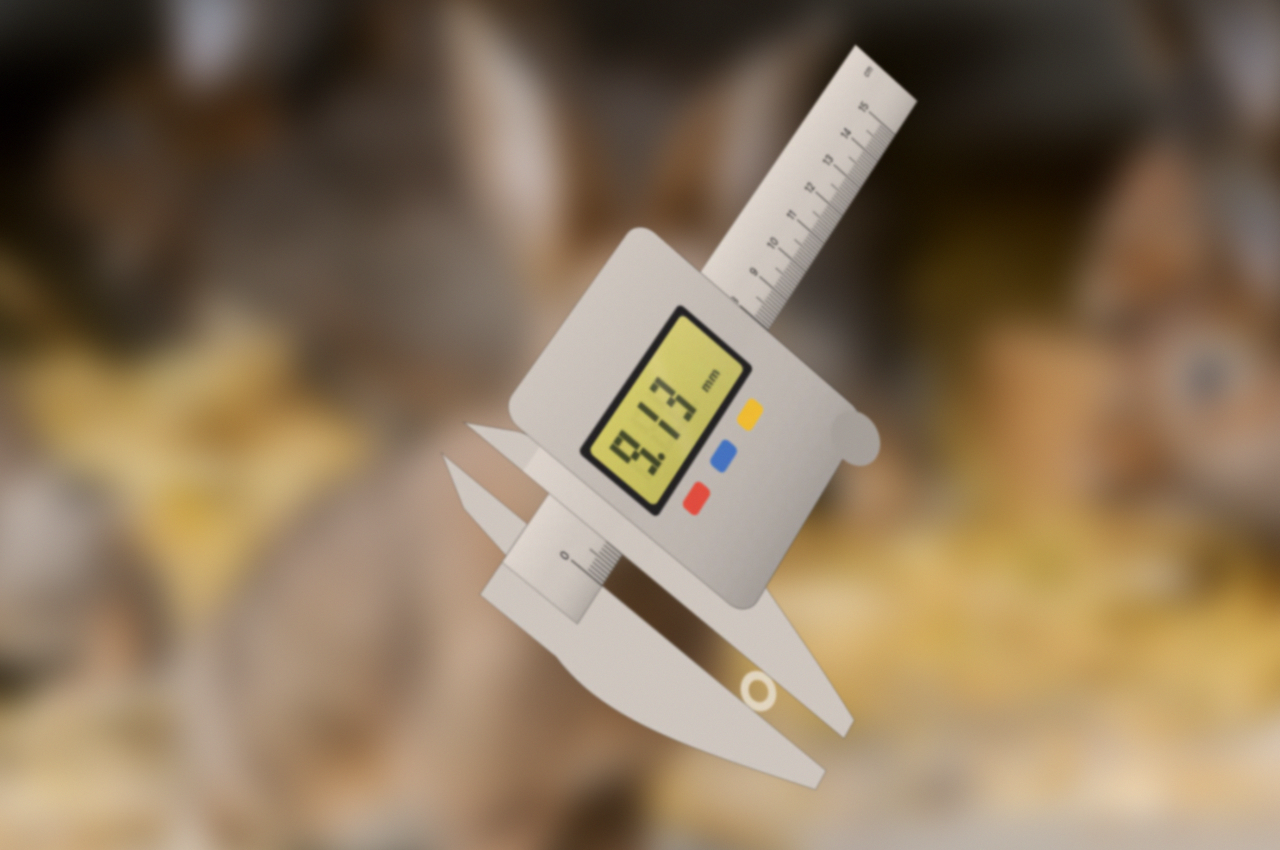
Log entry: 9.13 mm
